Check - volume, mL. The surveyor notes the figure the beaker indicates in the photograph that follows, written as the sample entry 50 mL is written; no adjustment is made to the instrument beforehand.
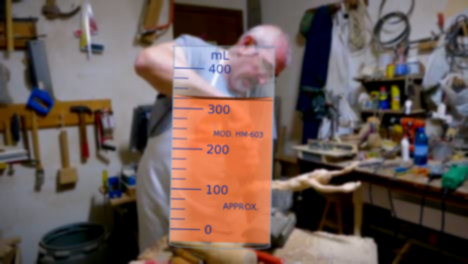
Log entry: 325 mL
